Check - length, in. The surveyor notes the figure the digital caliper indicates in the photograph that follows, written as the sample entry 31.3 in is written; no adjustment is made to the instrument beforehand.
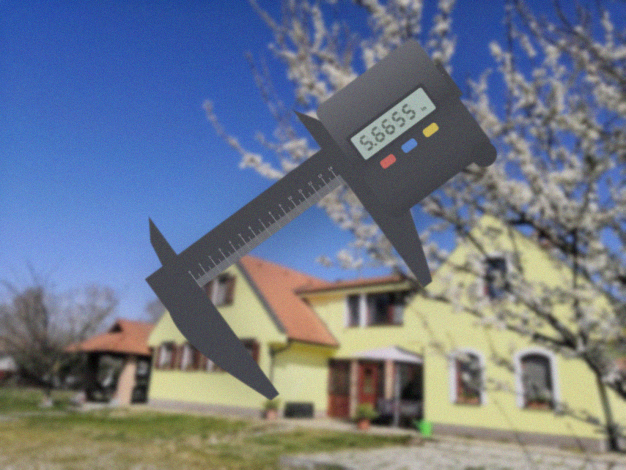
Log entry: 5.6655 in
